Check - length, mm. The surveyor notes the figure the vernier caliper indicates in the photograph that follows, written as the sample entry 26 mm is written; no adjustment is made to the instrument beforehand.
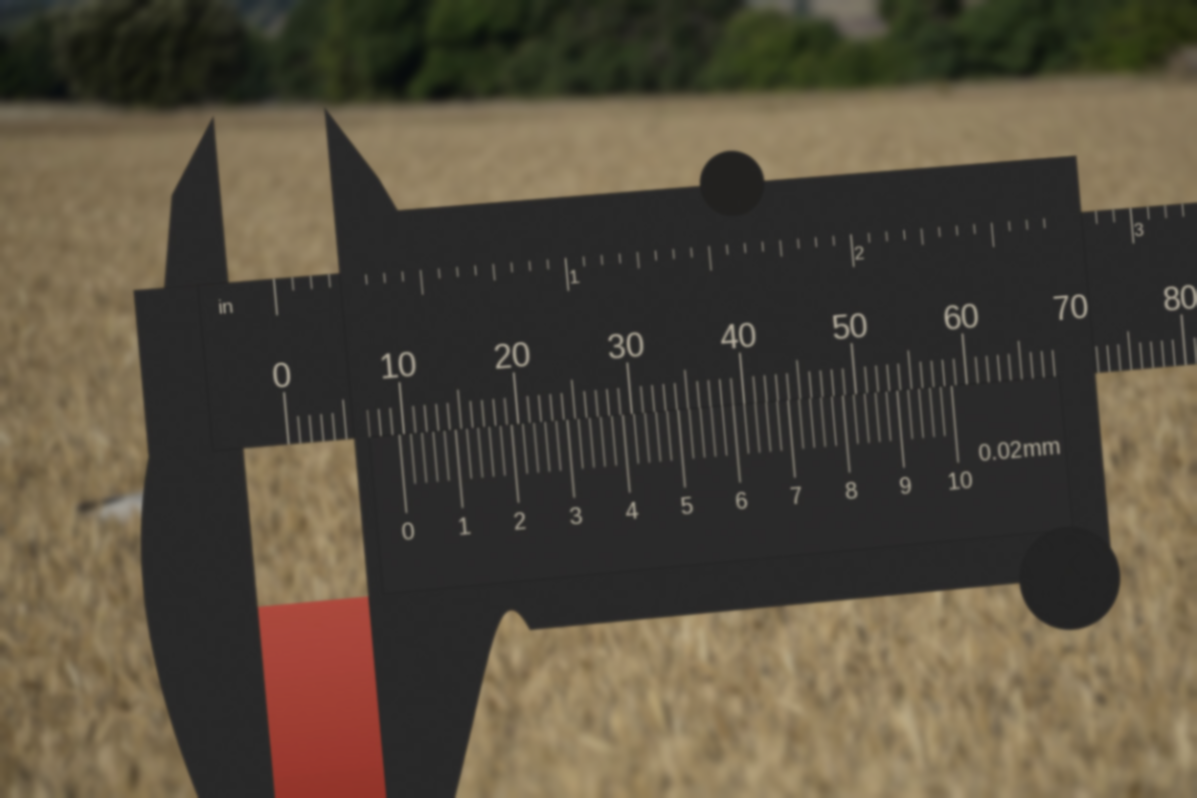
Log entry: 9.6 mm
